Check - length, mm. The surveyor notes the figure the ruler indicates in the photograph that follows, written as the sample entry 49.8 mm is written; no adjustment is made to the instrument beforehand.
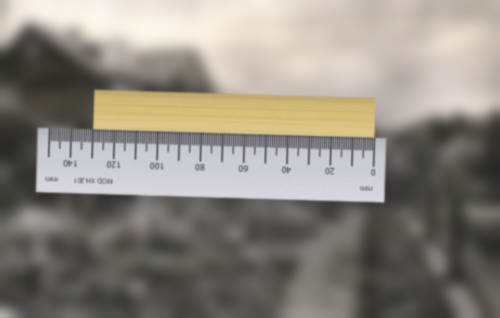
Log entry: 130 mm
